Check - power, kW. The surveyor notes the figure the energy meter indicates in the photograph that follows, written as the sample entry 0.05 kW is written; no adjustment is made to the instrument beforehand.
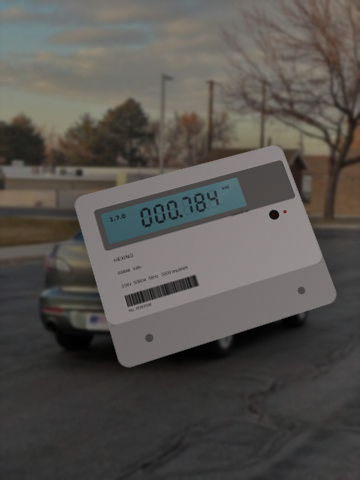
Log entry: 0.784 kW
